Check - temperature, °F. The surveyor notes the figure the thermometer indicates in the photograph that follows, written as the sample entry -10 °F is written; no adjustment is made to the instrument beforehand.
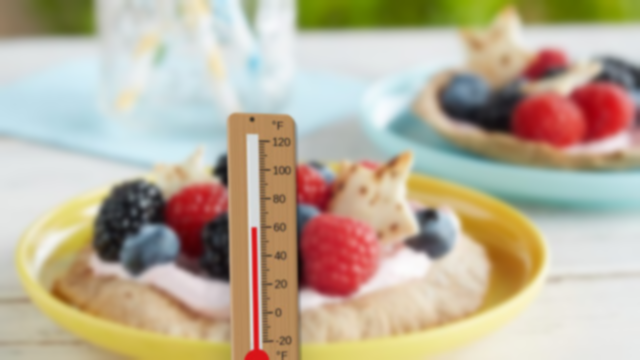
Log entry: 60 °F
